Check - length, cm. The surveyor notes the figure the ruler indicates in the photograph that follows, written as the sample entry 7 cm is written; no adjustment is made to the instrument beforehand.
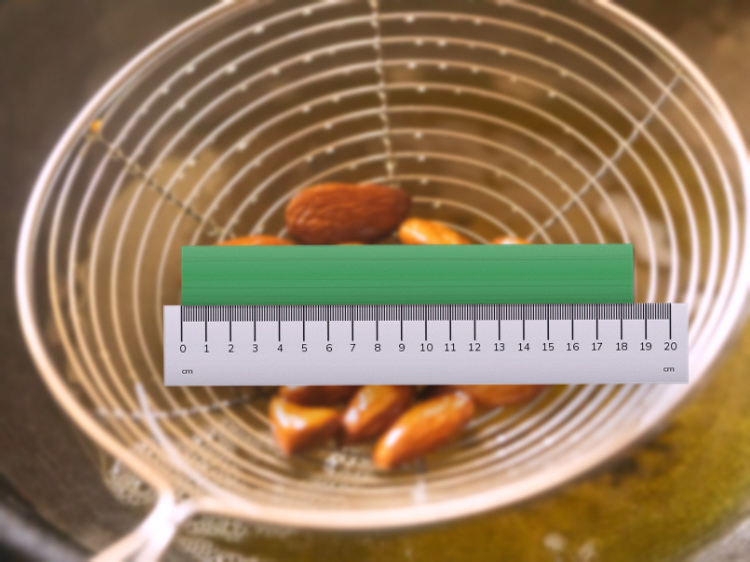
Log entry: 18.5 cm
